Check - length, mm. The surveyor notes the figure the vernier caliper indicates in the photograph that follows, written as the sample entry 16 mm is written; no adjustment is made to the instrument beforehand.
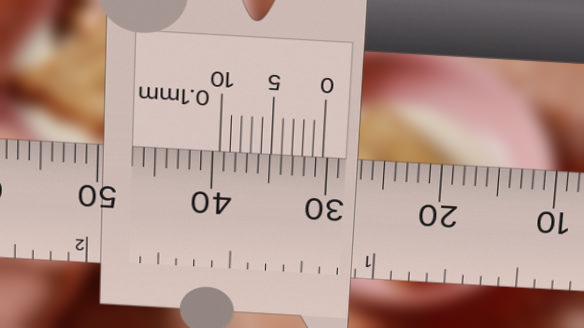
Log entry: 30.4 mm
